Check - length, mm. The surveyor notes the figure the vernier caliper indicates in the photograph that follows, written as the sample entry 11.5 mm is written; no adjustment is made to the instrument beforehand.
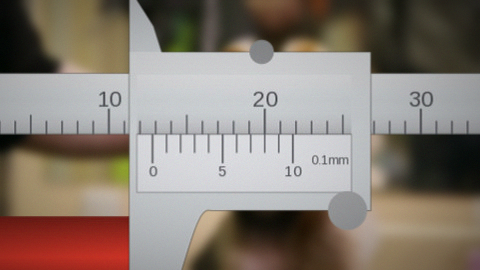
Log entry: 12.8 mm
